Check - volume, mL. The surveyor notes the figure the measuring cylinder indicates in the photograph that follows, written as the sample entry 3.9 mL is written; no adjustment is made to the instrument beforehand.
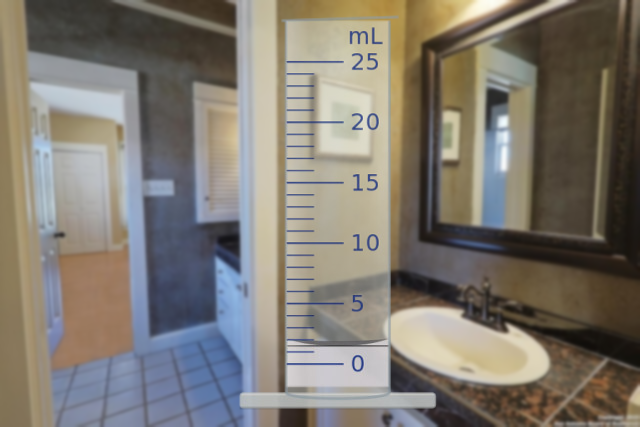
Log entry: 1.5 mL
